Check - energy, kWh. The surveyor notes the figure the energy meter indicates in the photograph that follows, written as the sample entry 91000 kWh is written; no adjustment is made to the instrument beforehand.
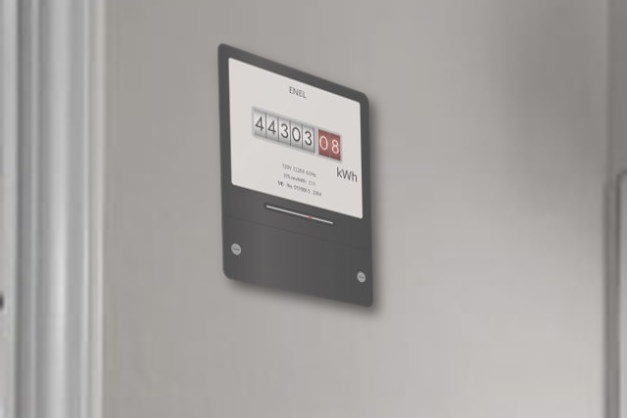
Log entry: 44303.08 kWh
